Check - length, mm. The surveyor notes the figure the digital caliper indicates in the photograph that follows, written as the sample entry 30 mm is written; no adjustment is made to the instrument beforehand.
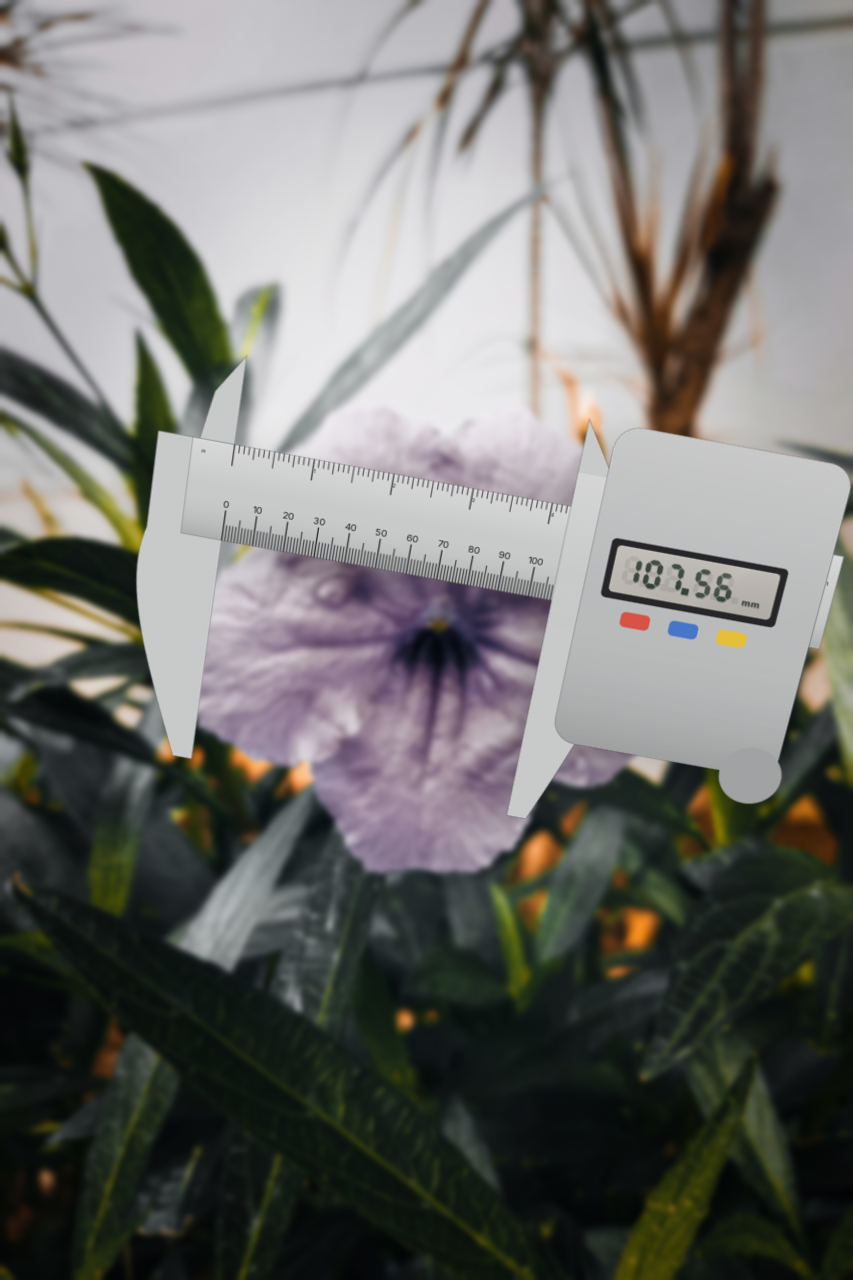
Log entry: 107.56 mm
